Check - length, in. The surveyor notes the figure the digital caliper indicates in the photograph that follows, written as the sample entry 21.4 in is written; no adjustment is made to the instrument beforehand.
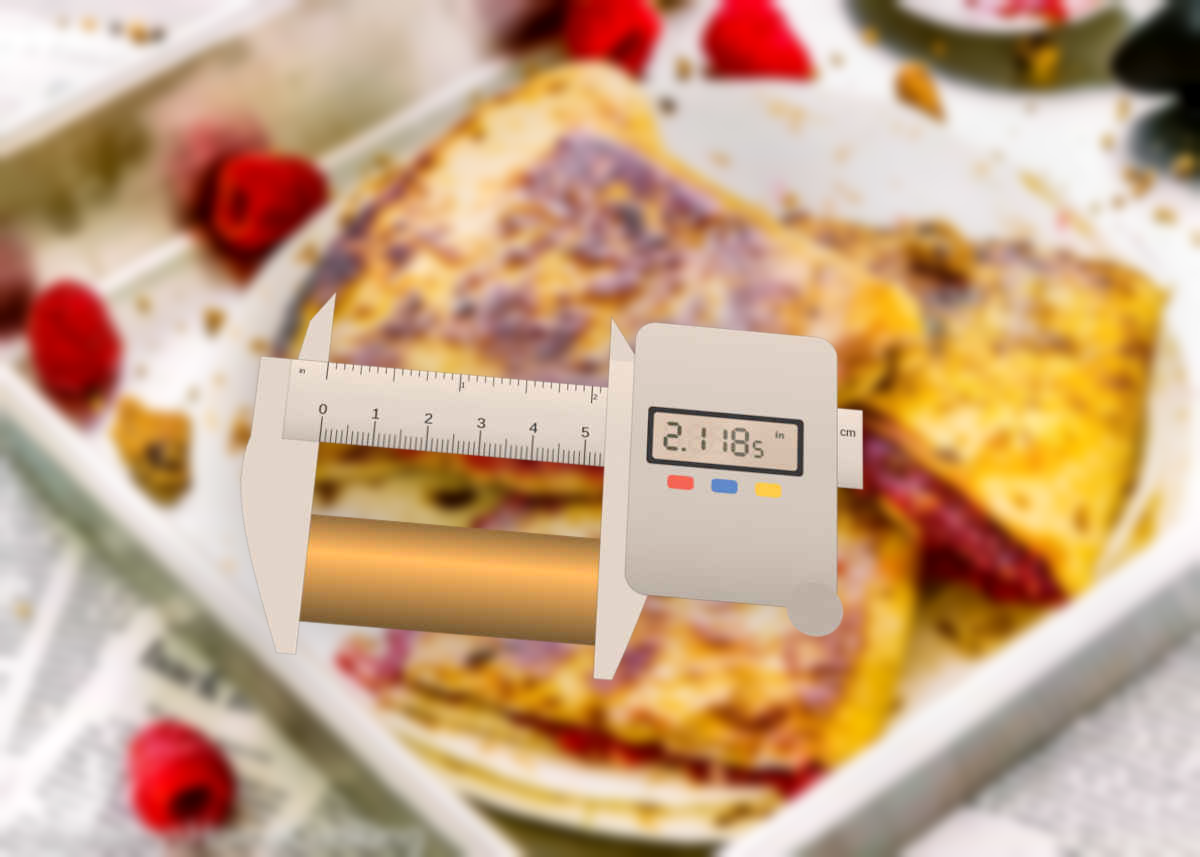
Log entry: 2.1185 in
